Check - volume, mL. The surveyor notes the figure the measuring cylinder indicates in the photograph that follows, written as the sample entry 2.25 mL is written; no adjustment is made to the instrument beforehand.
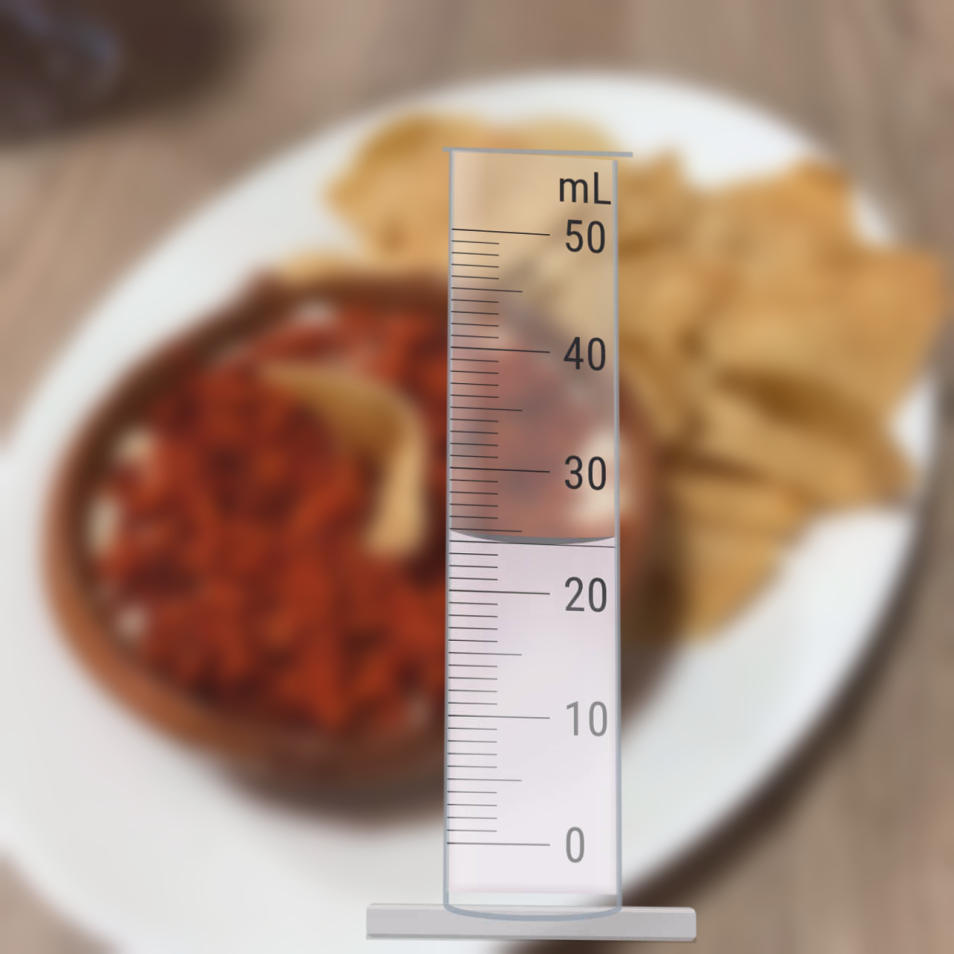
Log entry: 24 mL
